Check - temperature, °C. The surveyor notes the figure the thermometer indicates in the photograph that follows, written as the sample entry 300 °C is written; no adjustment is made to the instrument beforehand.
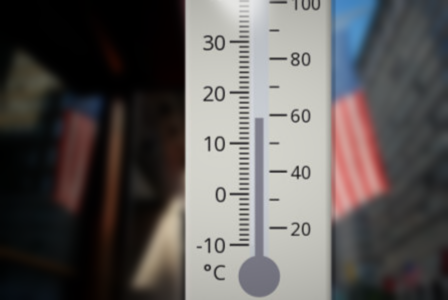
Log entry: 15 °C
